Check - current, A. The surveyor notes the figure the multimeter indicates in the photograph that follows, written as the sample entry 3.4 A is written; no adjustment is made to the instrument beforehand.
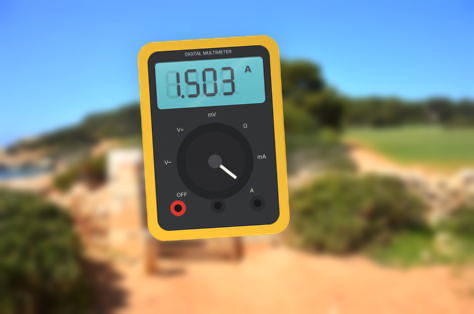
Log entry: 1.503 A
